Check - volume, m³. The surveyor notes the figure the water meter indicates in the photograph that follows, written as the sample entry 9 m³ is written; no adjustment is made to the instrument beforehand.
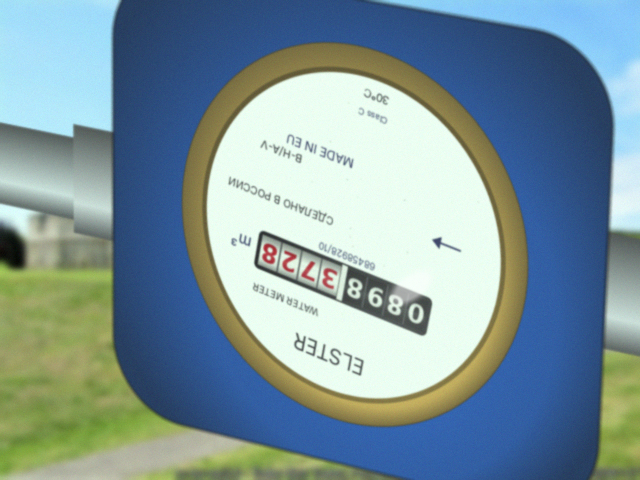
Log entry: 898.3728 m³
